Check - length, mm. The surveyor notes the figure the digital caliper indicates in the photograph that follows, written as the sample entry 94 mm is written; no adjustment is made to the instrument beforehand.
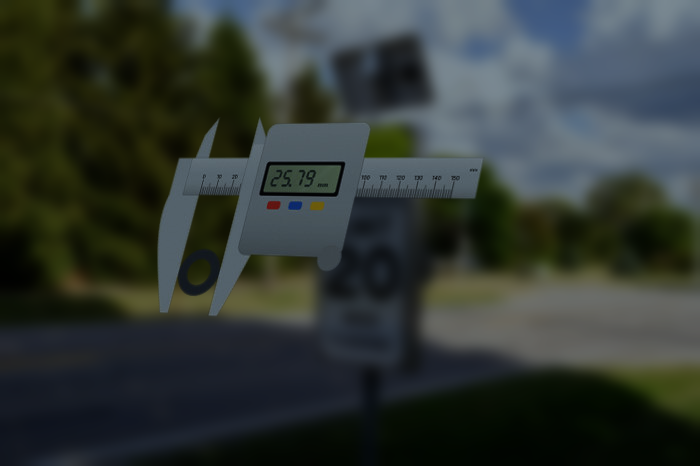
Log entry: 25.79 mm
